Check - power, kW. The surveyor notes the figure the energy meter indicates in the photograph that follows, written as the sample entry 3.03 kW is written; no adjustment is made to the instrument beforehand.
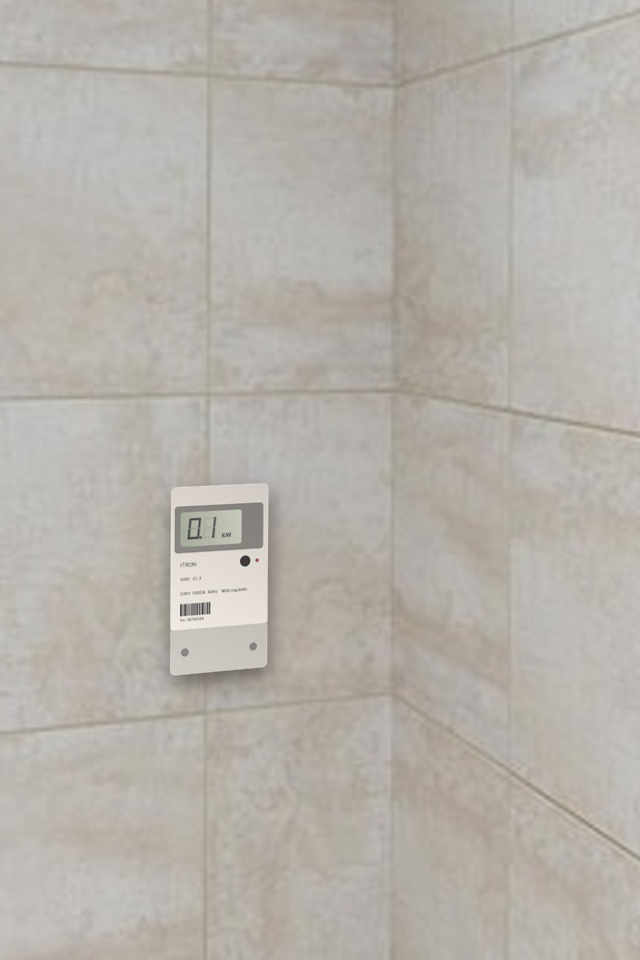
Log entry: 0.1 kW
